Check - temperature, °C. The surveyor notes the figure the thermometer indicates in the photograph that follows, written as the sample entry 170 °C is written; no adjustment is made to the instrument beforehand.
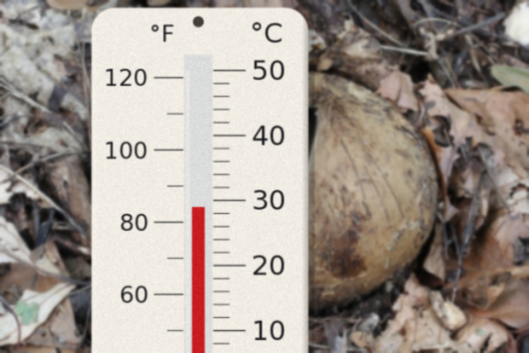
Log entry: 29 °C
